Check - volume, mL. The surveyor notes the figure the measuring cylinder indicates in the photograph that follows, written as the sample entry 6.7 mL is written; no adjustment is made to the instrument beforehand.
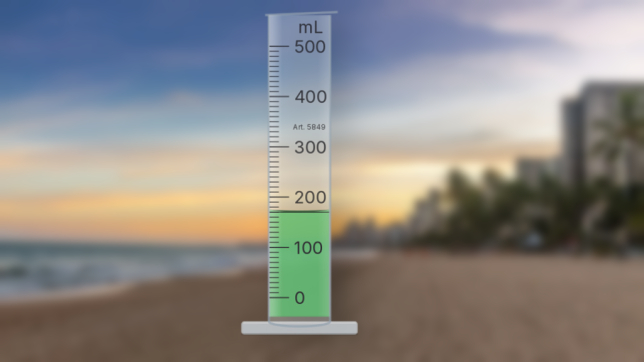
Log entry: 170 mL
